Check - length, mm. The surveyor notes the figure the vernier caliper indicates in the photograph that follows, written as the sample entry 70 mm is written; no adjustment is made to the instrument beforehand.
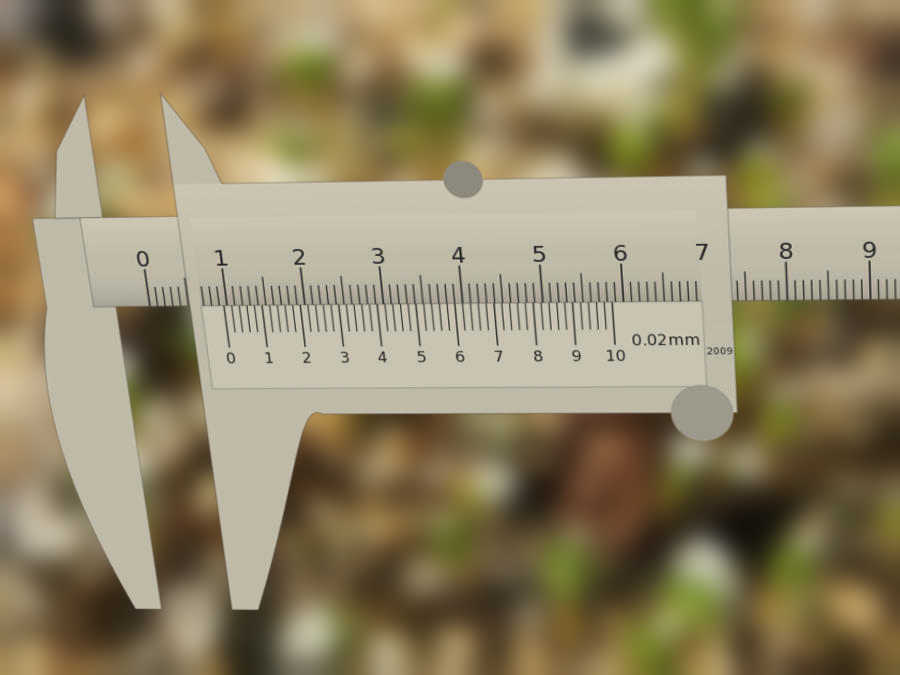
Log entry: 9.6 mm
